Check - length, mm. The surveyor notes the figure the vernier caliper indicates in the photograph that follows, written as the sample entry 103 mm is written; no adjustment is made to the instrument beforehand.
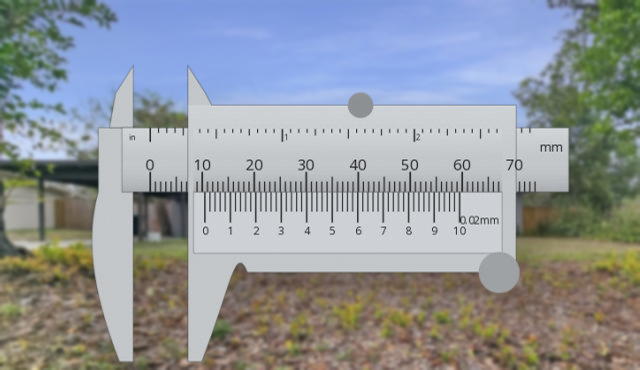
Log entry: 10.5 mm
